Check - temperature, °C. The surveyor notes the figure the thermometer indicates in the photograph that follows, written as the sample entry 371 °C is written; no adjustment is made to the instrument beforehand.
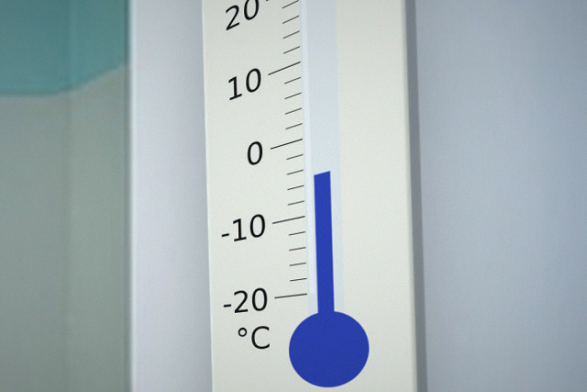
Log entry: -5 °C
